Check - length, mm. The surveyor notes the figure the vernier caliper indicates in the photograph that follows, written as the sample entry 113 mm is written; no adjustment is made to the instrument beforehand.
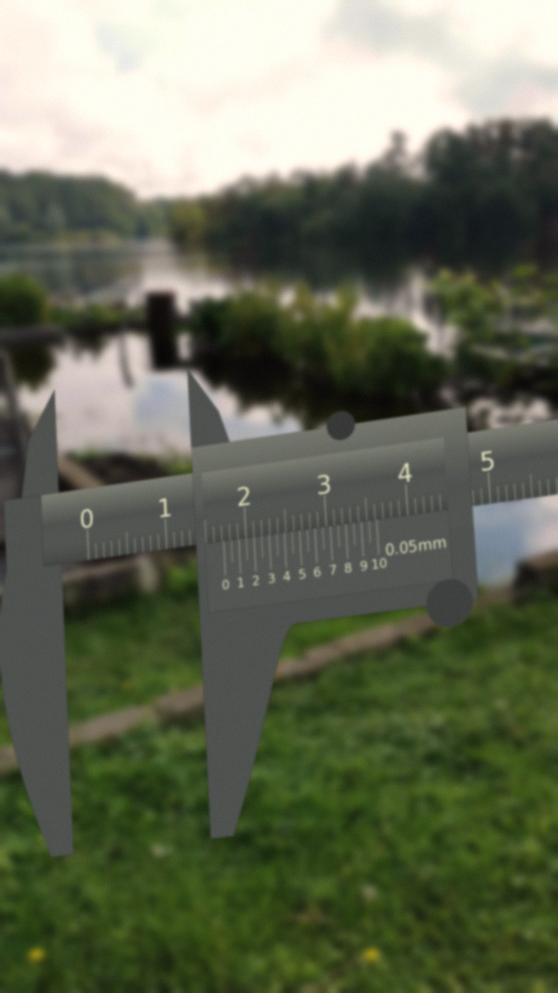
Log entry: 17.2 mm
